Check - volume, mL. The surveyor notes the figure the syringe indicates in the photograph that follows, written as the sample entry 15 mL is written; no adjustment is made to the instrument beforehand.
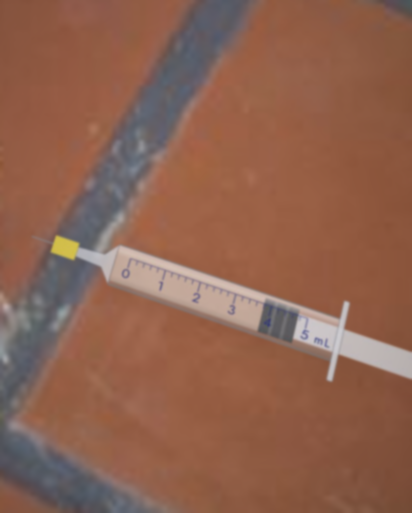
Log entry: 3.8 mL
